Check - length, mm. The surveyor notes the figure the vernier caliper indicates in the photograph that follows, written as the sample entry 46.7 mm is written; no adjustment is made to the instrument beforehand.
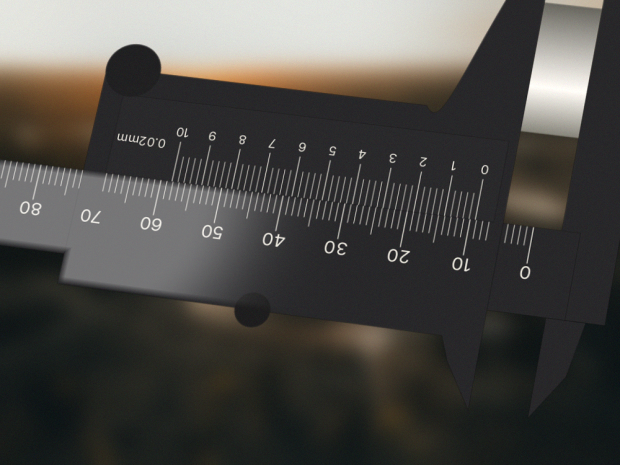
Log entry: 9.2 mm
